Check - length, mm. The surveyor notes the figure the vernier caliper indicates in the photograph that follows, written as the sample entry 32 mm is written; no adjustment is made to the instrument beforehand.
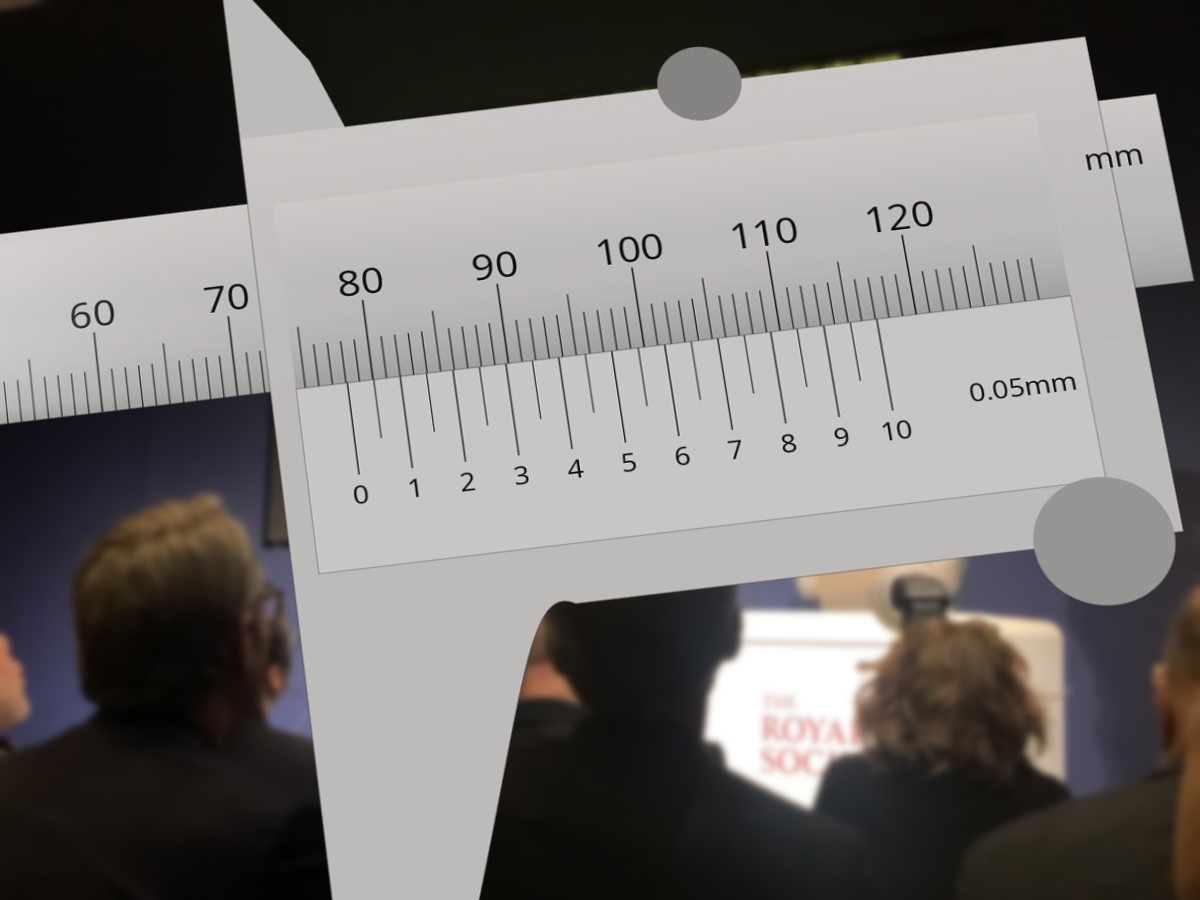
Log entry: 78.1 mm
